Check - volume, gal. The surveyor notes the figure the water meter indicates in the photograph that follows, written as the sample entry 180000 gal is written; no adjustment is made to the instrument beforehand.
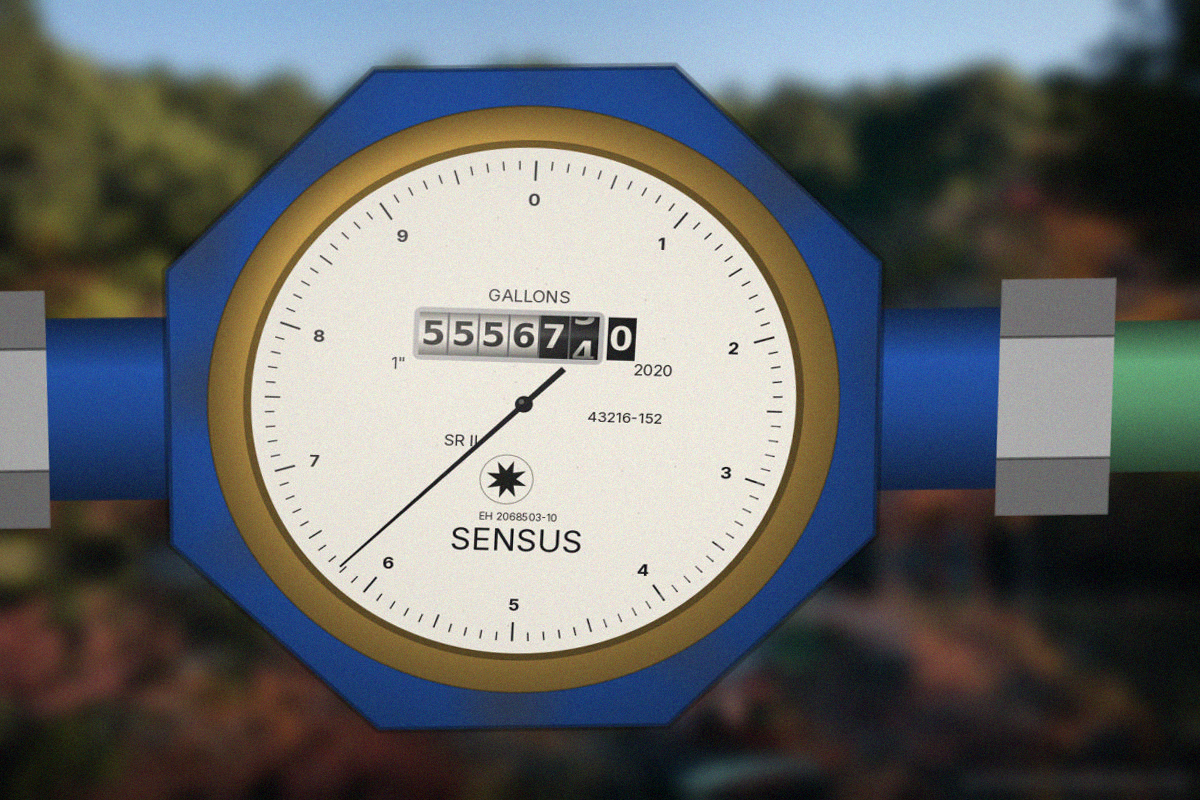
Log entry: 5556736.2 gal
